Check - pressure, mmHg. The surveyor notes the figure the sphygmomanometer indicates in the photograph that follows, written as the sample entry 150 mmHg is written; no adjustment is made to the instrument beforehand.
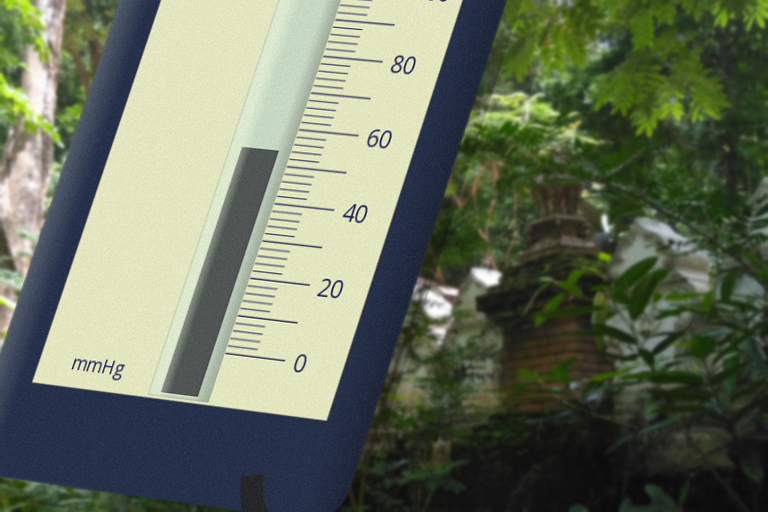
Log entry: 54 mmHg
